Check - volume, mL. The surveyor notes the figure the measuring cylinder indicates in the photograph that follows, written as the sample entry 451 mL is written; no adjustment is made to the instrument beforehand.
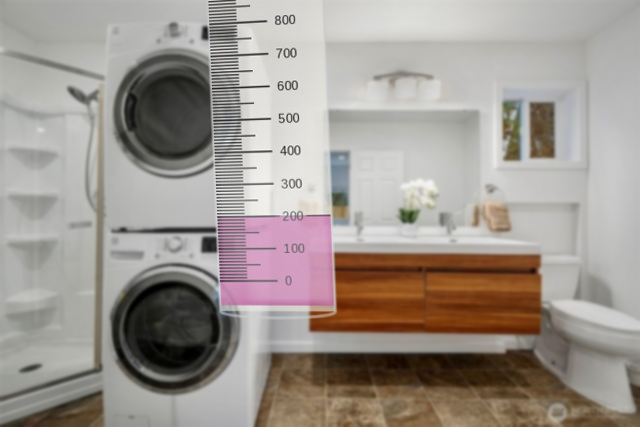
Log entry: 200 mL
